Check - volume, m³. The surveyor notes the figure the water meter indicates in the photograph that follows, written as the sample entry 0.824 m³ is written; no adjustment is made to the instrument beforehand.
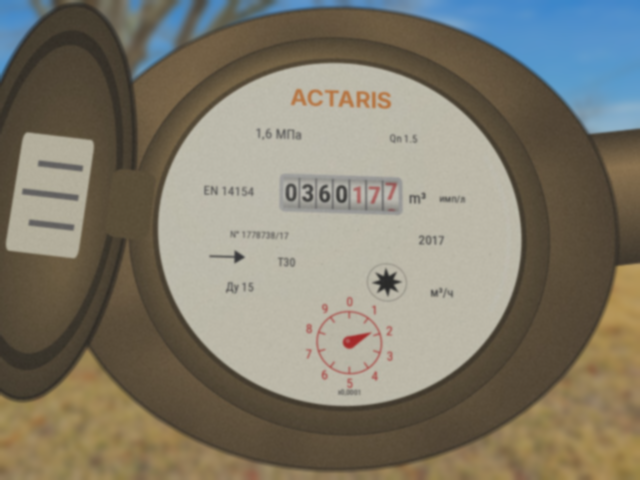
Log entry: 360.1771 m³
